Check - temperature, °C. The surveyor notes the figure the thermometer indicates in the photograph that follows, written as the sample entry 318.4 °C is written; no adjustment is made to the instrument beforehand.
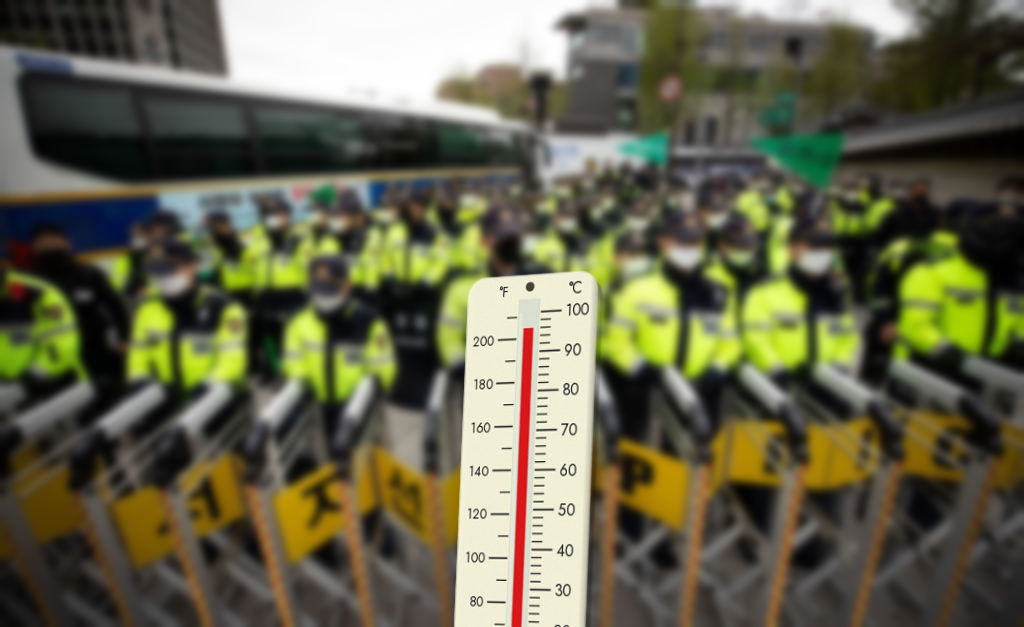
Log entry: 96 °C
